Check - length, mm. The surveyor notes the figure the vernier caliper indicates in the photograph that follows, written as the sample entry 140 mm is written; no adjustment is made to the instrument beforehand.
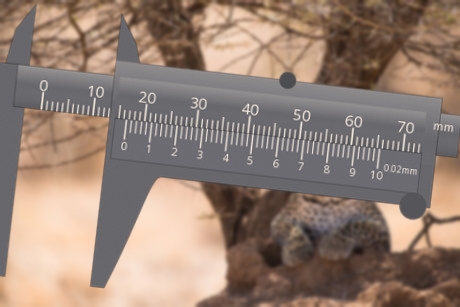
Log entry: 16.5 mm
